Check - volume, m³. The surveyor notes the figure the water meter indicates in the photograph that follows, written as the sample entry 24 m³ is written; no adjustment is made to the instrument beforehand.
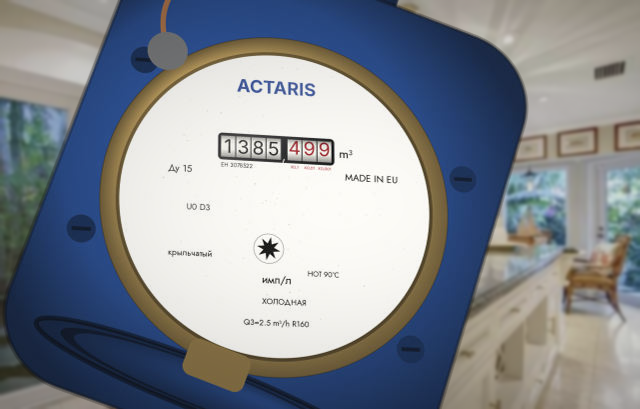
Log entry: 1385.499 m³
